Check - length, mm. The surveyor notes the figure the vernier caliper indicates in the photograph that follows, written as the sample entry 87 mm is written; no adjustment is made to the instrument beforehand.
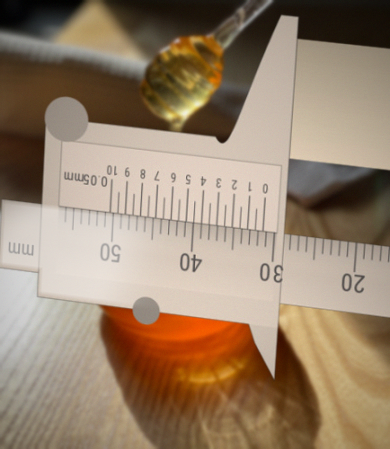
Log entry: 31.4 mm
